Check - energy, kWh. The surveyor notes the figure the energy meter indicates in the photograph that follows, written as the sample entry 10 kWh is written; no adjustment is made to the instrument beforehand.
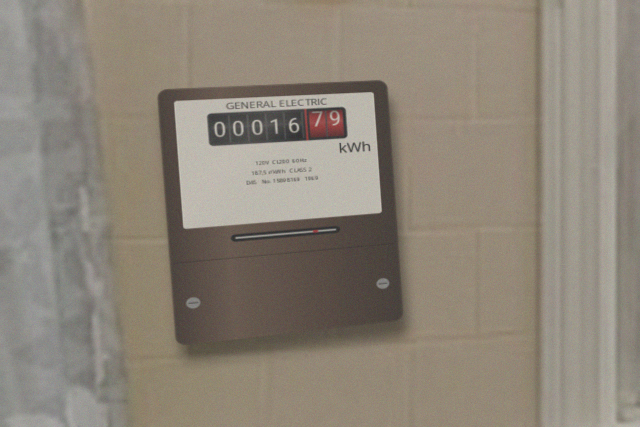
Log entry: 16.79 kWh
